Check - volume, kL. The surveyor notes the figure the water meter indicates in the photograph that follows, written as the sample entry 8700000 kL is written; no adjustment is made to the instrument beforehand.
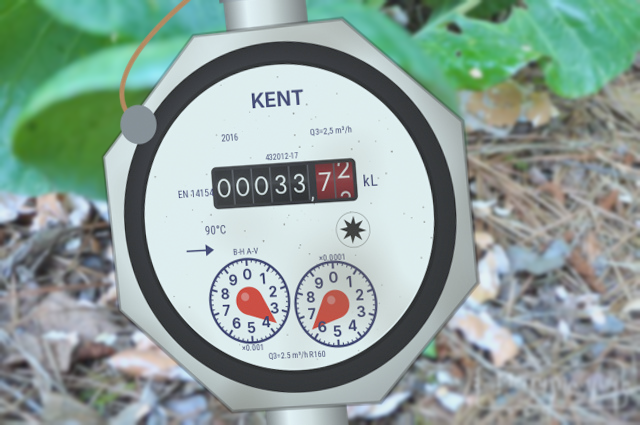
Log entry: 33.7236 kL
